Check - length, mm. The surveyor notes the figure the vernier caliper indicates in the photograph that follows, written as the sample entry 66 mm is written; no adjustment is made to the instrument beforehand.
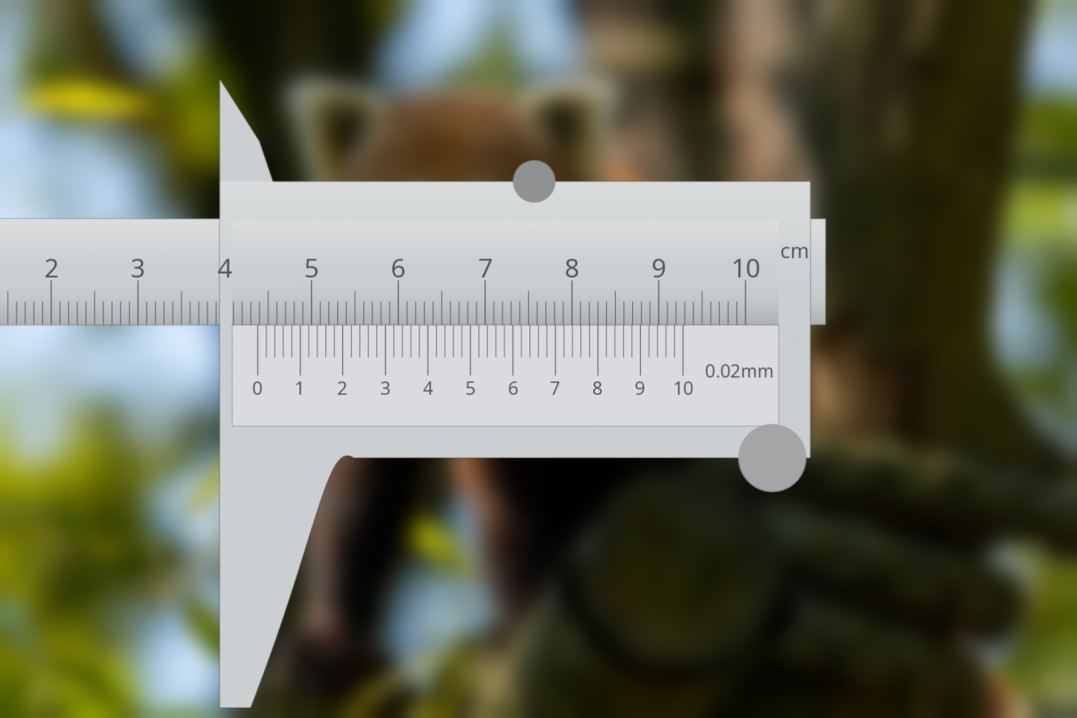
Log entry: 43.8 mm
